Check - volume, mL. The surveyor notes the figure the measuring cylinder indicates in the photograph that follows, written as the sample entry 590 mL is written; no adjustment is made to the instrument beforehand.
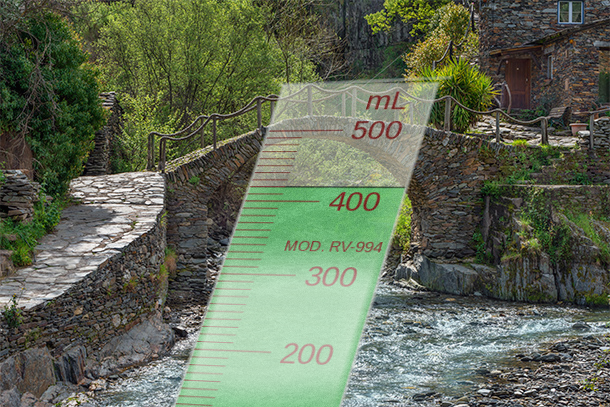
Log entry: 420 mL
